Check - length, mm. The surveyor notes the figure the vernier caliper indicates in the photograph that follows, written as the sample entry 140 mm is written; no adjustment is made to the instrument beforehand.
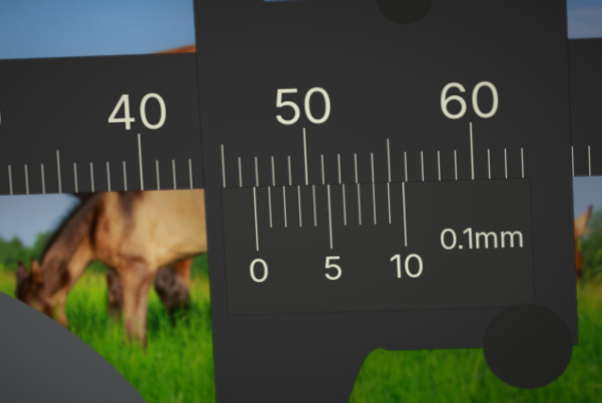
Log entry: 46.8 mm
